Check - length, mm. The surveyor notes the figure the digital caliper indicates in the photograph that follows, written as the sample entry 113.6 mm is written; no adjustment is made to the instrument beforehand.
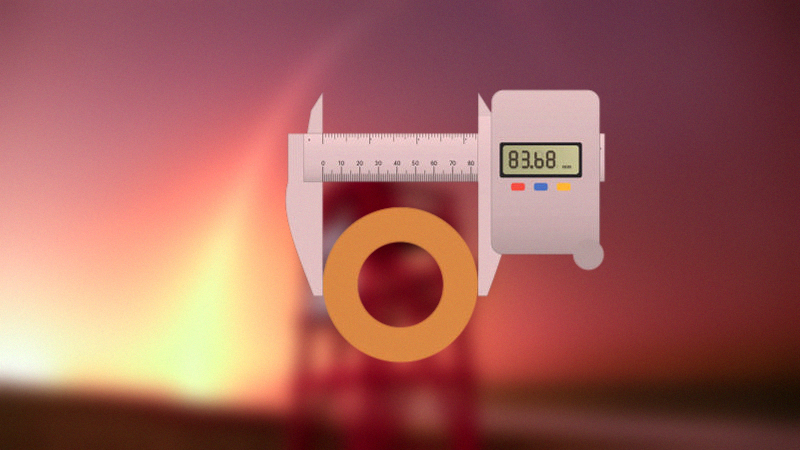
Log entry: 83.68 mm
